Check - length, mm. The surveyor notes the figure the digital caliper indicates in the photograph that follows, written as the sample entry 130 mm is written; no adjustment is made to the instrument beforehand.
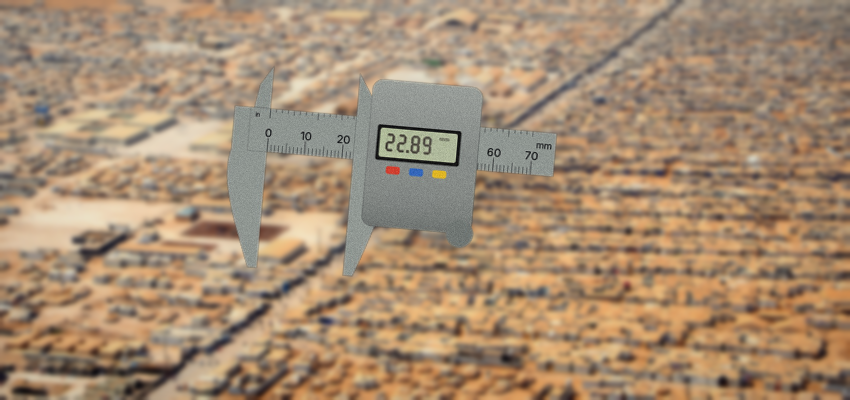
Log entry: 22.89 mm
